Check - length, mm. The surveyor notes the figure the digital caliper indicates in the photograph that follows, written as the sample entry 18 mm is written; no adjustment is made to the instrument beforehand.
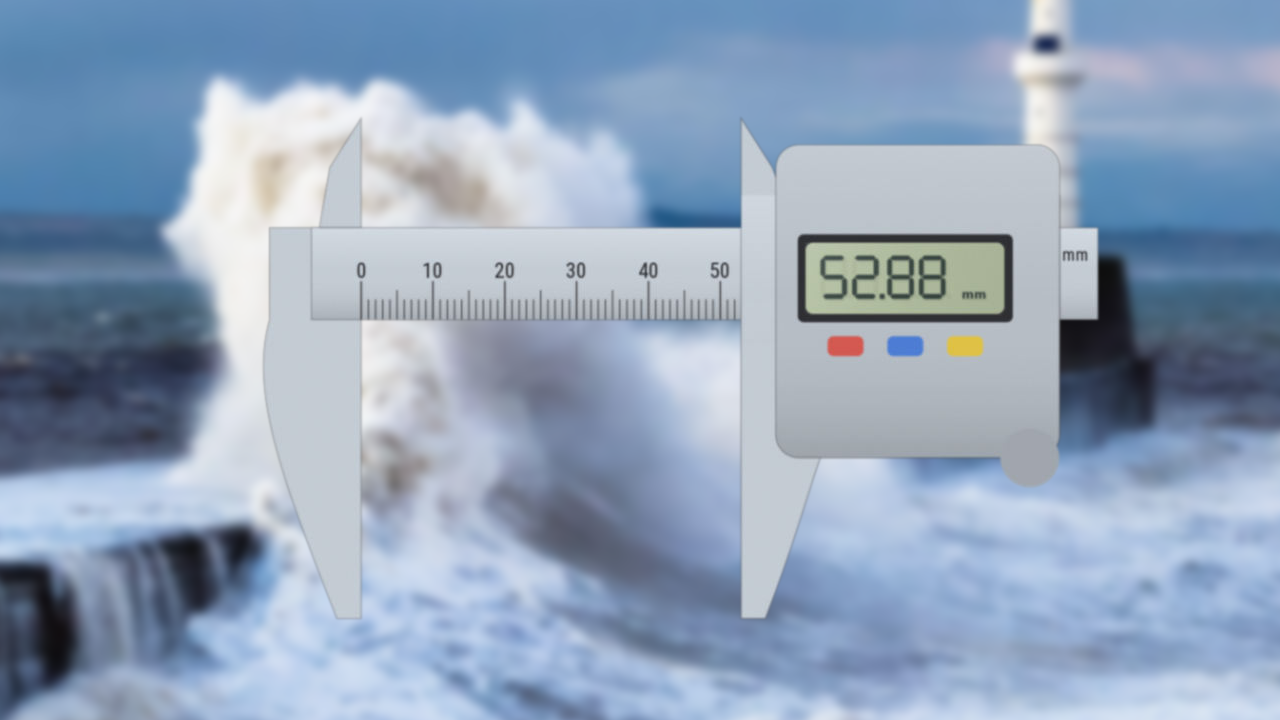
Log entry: 52.88 mm
